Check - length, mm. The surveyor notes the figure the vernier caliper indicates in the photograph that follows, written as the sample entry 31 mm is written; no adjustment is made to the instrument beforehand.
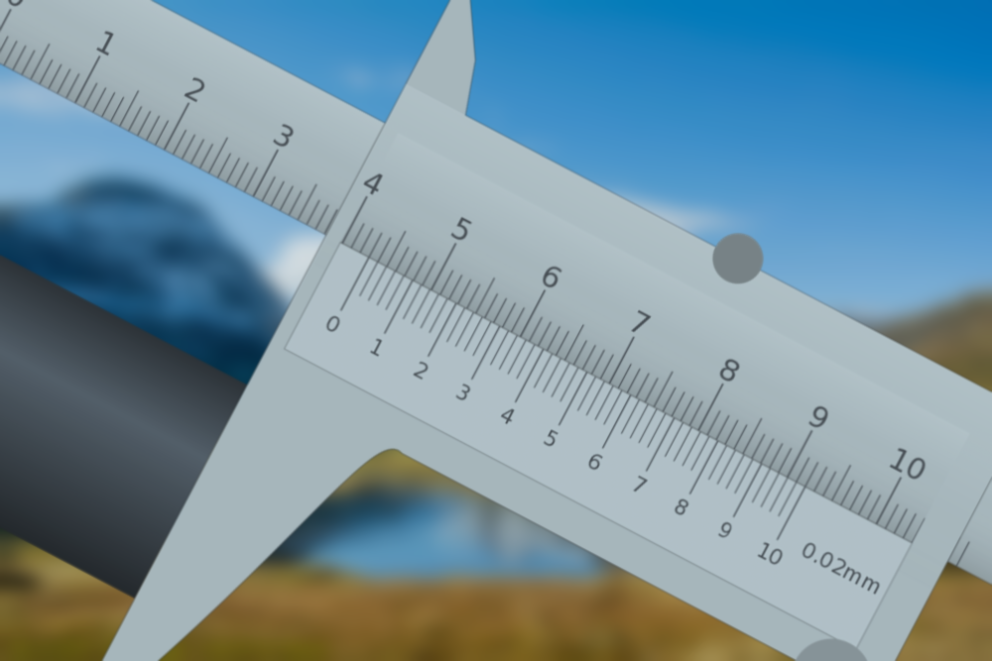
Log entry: 43.0 mm
